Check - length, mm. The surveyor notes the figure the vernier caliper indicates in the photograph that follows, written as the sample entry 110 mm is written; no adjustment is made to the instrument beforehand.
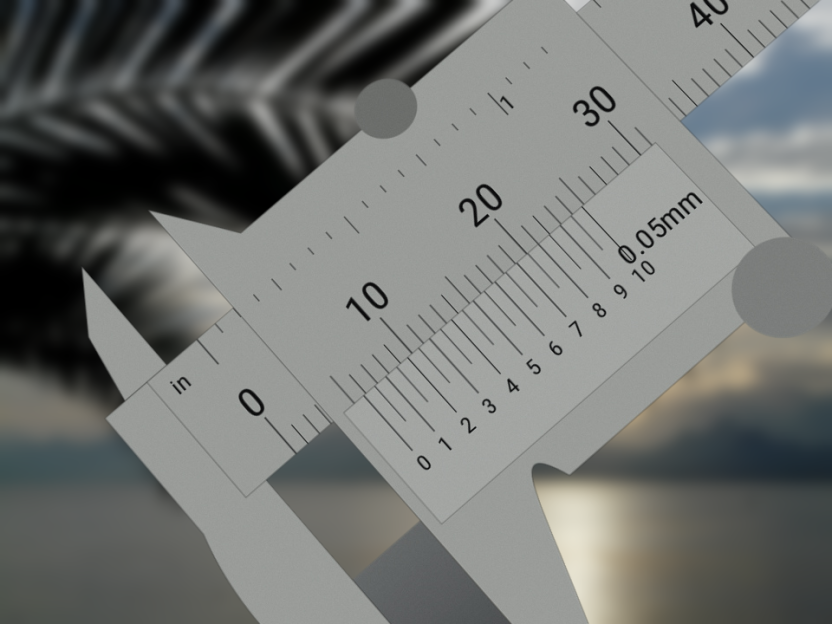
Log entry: 5.8 mm
